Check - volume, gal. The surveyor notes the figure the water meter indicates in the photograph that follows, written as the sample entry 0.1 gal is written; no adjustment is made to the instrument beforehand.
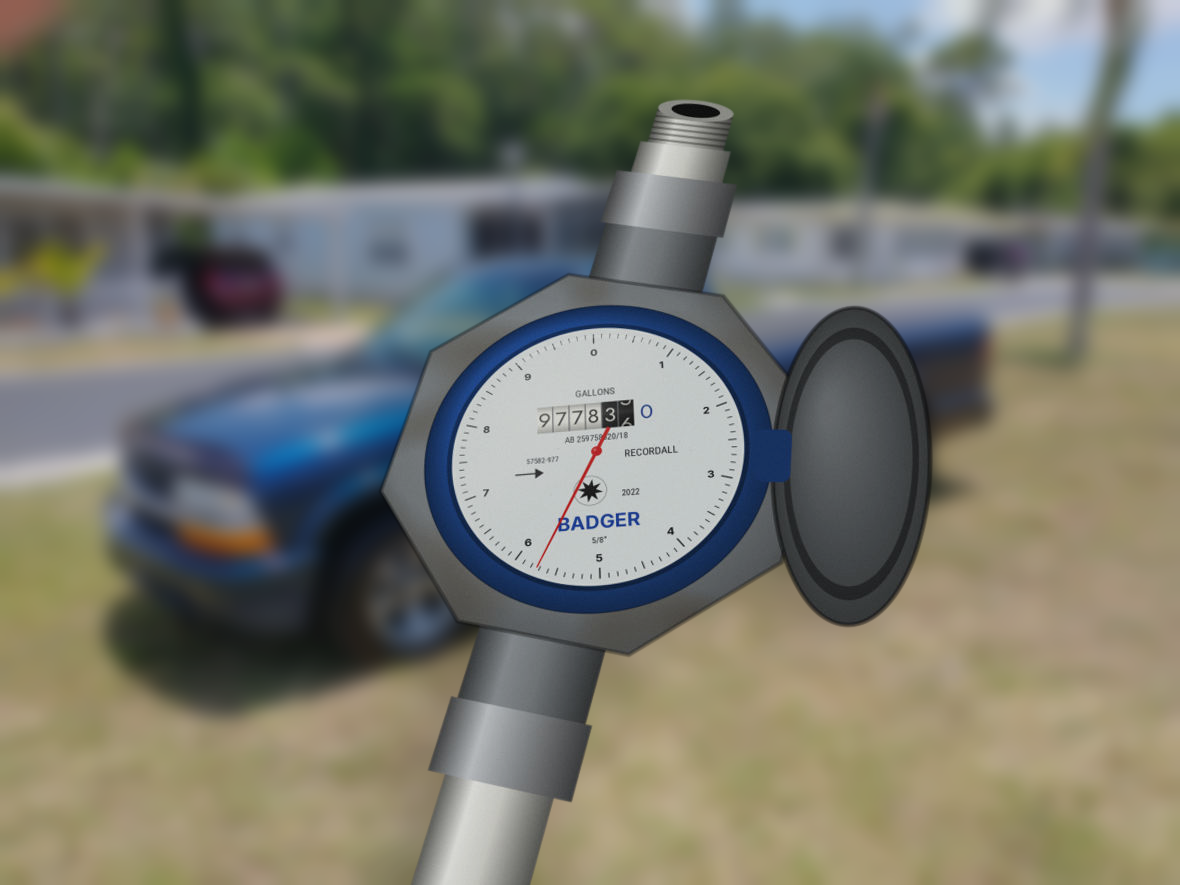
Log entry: 9778355.7 gal
